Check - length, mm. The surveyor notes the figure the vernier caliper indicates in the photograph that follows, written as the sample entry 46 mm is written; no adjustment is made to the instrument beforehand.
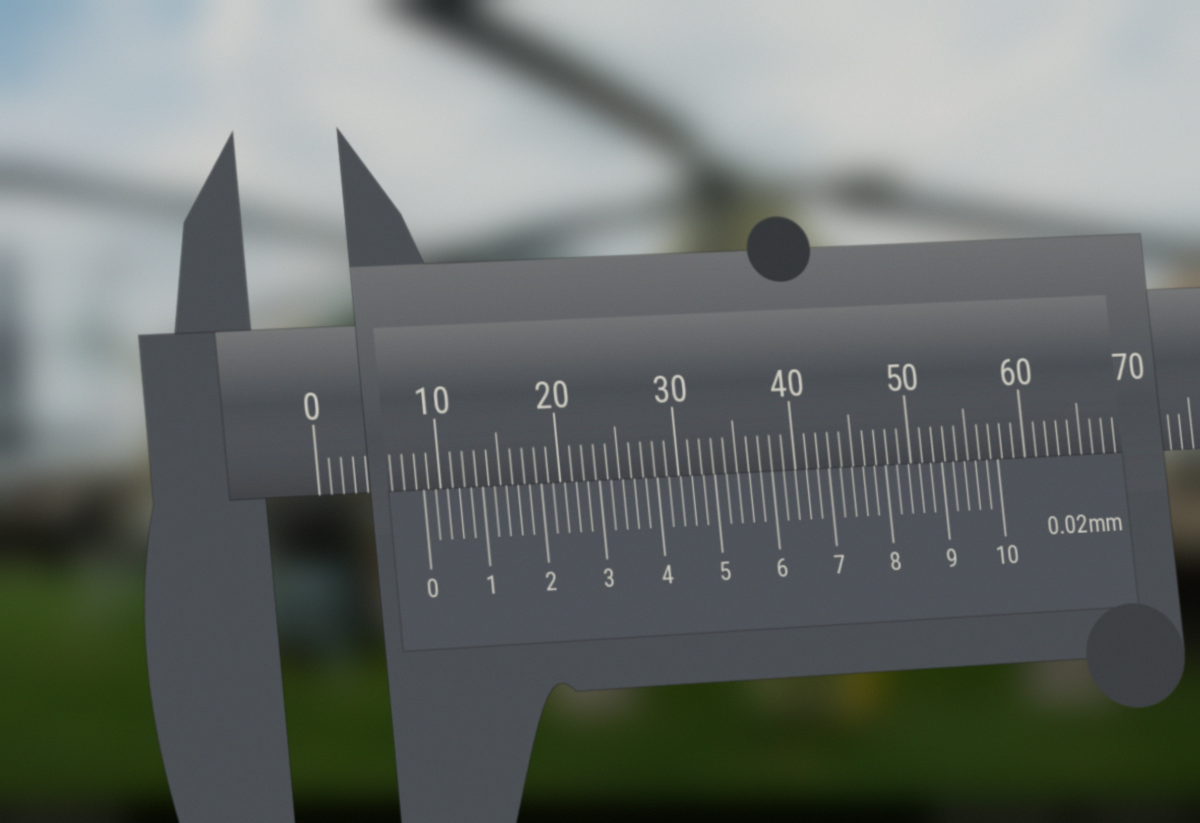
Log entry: 8.6 mm
